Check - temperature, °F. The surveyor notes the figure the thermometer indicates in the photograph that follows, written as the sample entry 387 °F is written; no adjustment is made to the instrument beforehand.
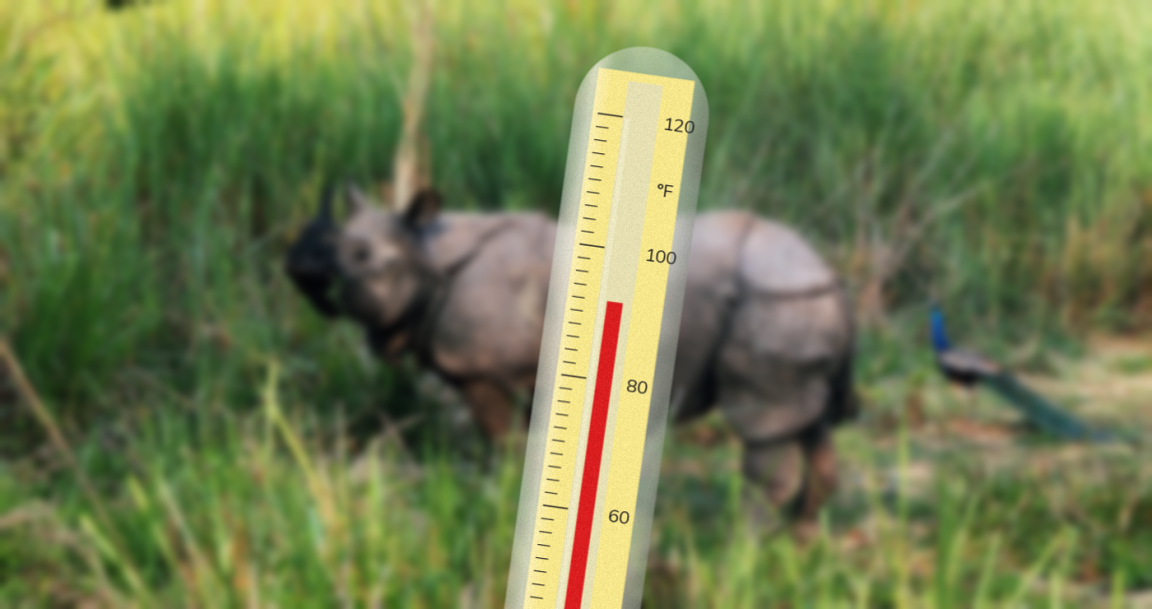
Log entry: 92 °F
